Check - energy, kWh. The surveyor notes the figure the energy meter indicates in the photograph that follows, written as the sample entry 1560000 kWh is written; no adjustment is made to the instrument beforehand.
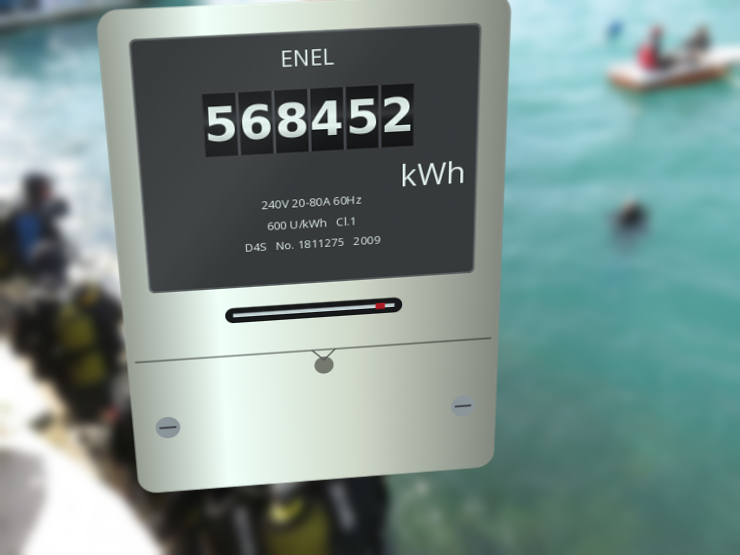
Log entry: 568452 kWh
